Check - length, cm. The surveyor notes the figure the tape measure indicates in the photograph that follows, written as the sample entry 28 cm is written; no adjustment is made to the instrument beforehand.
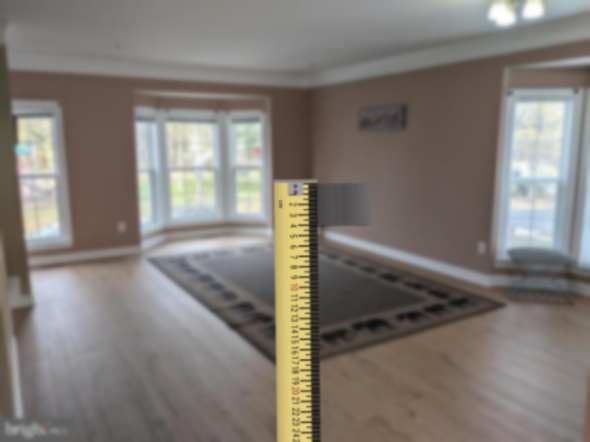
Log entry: 4 cm
